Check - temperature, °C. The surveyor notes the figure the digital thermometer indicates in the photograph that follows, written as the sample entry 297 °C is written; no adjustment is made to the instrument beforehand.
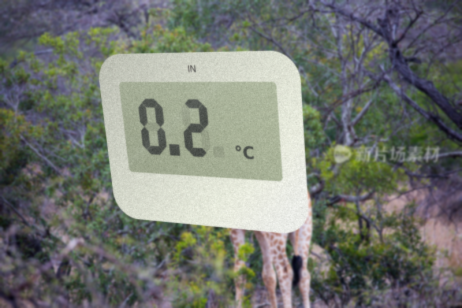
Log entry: 0.2 °C
